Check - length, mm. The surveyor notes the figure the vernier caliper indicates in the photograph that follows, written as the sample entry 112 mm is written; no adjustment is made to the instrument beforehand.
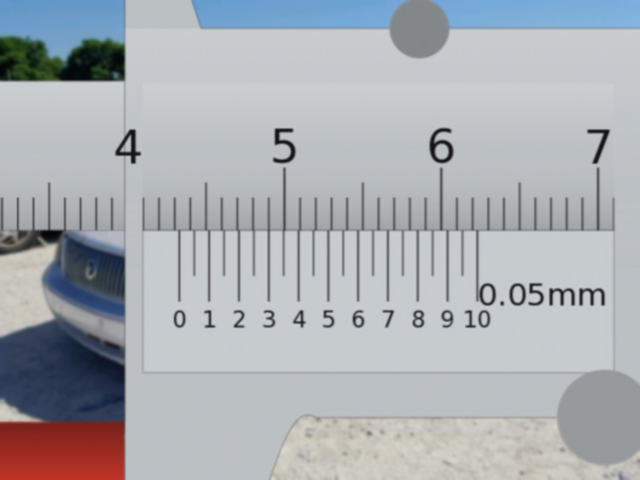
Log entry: 43.3 mm
